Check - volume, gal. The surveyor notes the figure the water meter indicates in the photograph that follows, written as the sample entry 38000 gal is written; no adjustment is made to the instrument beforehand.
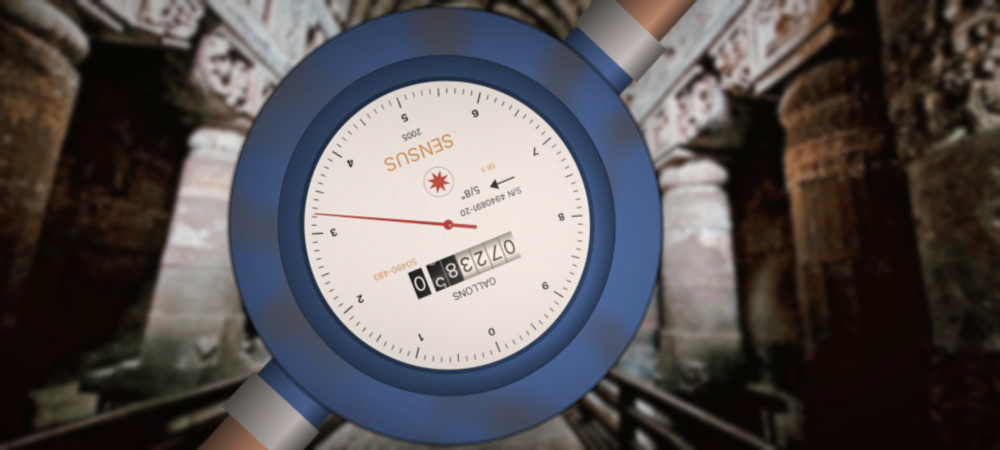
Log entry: 723853.2 gal
